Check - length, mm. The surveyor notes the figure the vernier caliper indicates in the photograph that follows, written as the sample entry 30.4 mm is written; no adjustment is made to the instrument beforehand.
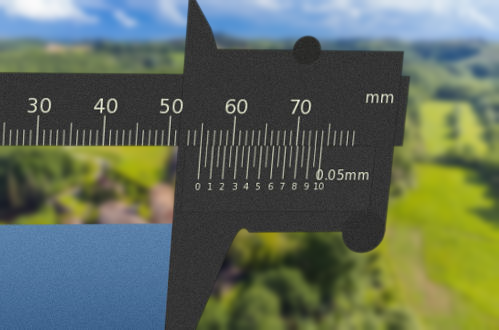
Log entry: 55.0 mm
